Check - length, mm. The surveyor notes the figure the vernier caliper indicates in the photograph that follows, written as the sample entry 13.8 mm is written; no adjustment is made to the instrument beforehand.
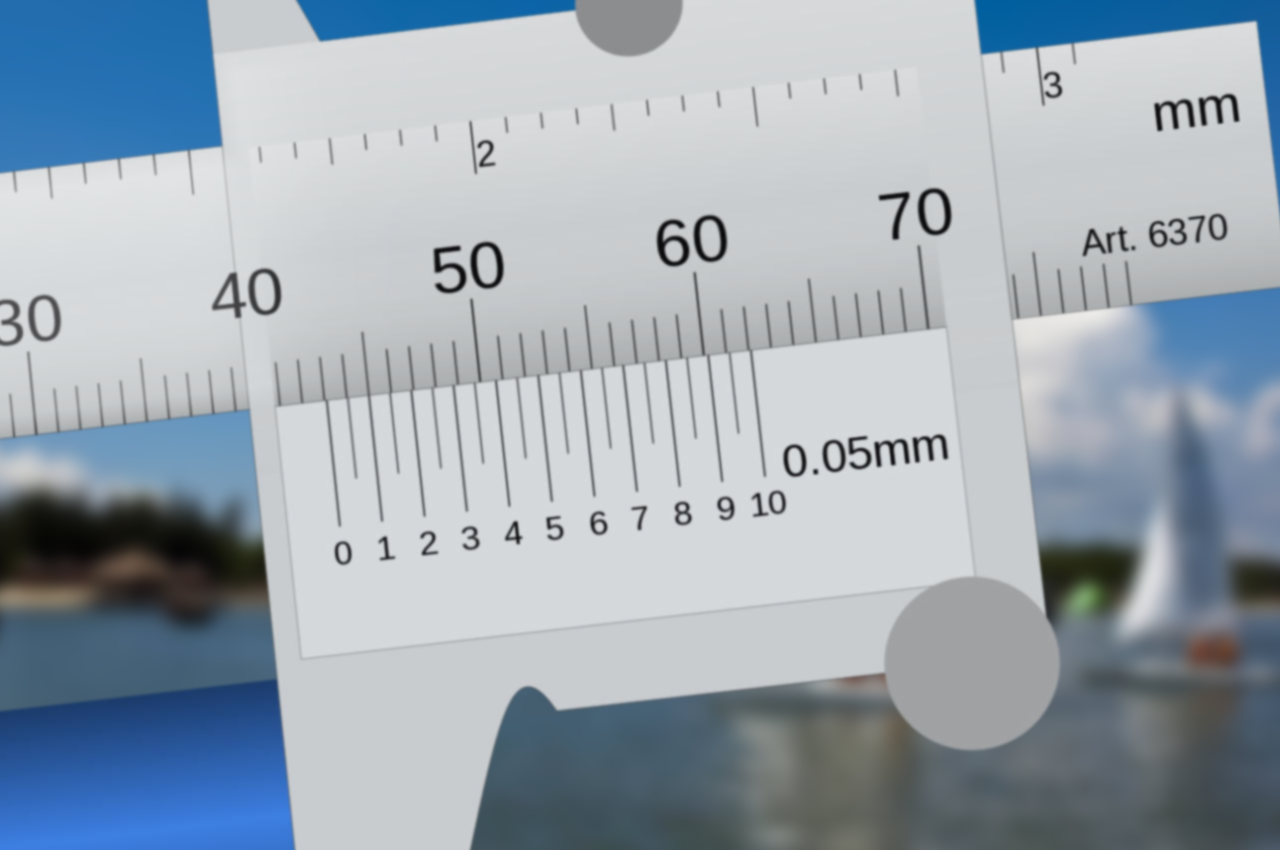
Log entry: 43.1 mm
